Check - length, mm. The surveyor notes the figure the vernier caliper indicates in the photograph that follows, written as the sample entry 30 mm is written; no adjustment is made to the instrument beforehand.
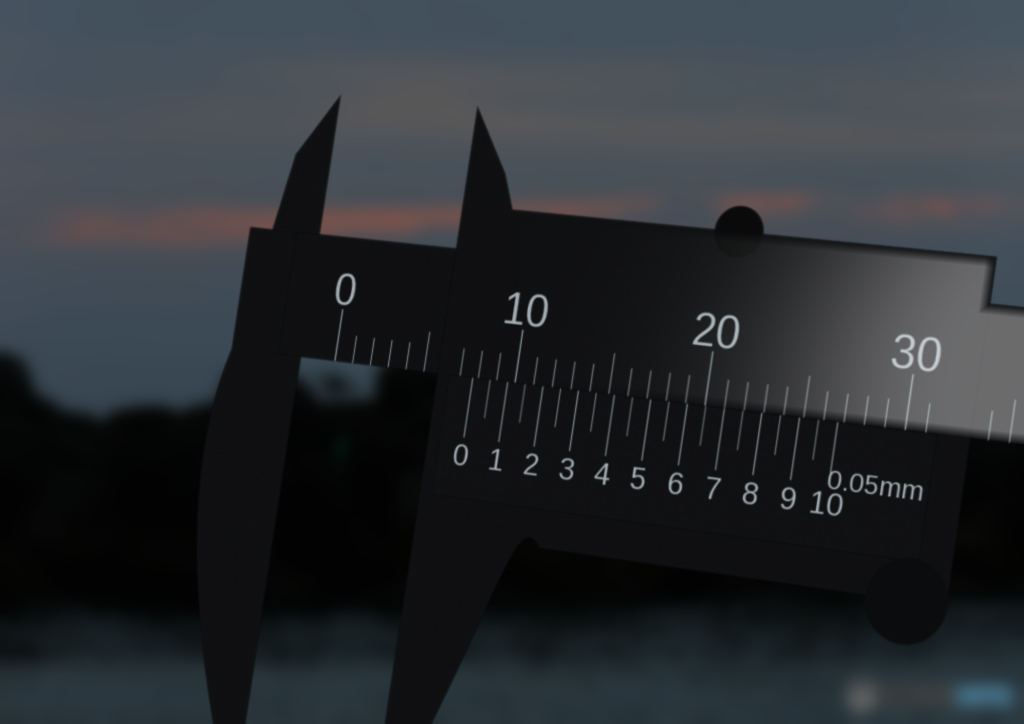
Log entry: 7.7 mm
